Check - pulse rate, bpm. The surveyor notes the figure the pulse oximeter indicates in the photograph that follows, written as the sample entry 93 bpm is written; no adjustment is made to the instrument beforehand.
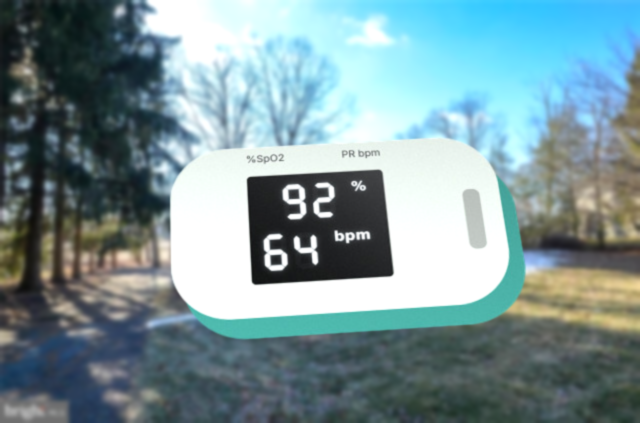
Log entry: 64 bpm
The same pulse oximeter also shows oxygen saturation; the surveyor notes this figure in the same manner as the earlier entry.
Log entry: 92 %
